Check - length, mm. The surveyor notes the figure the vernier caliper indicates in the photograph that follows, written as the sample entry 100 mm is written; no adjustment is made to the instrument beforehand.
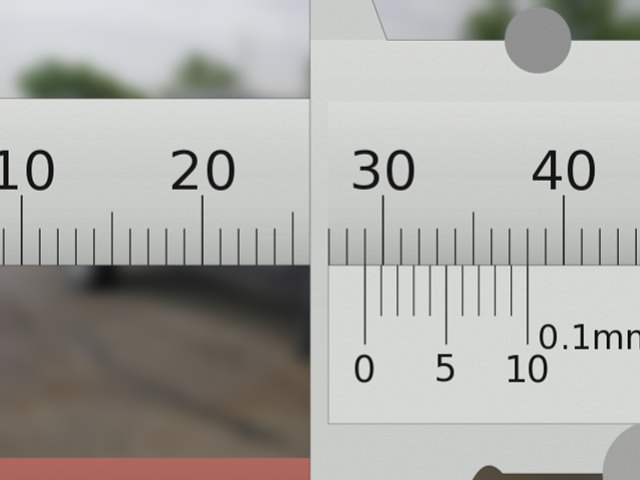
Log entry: 29.0 mm
